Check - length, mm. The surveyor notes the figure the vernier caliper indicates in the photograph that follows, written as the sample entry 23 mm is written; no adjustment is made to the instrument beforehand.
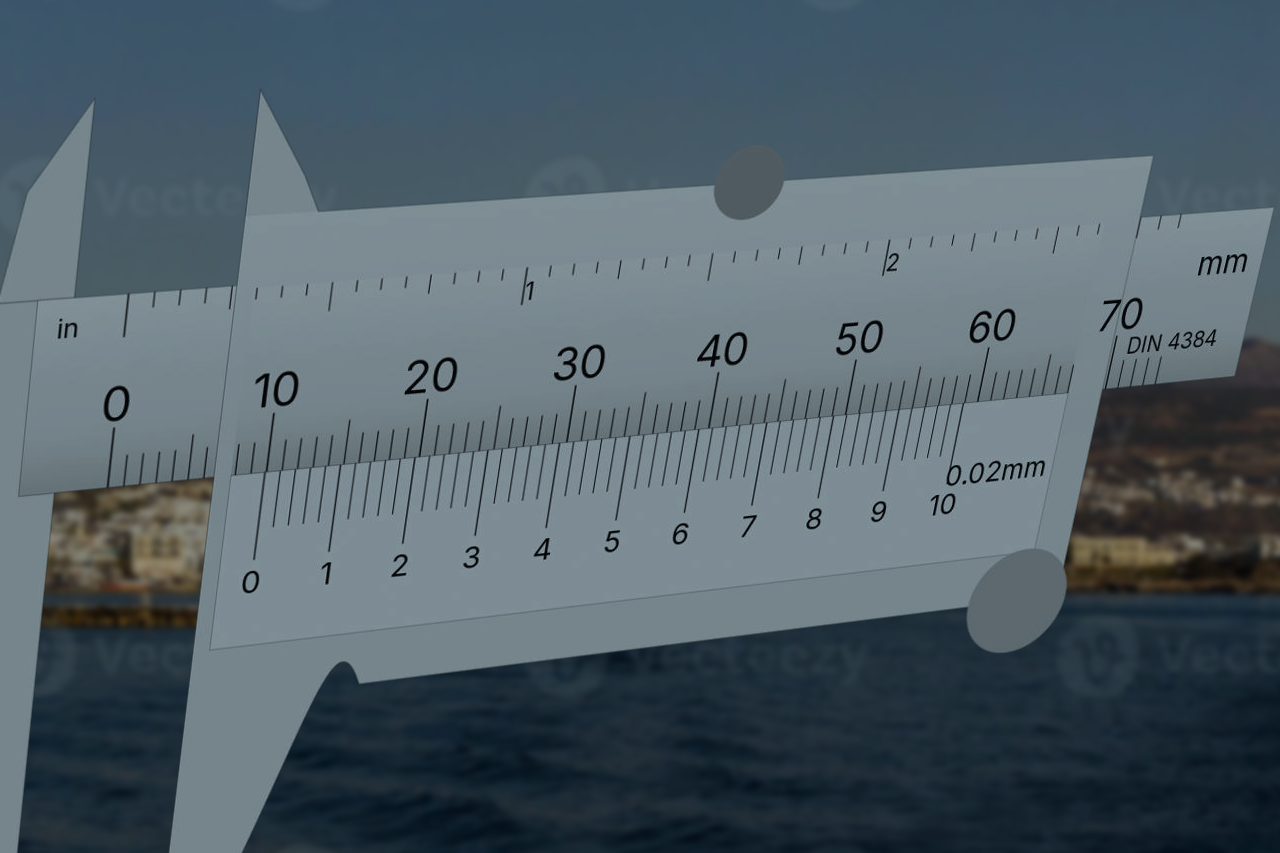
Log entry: 9.9 mm
